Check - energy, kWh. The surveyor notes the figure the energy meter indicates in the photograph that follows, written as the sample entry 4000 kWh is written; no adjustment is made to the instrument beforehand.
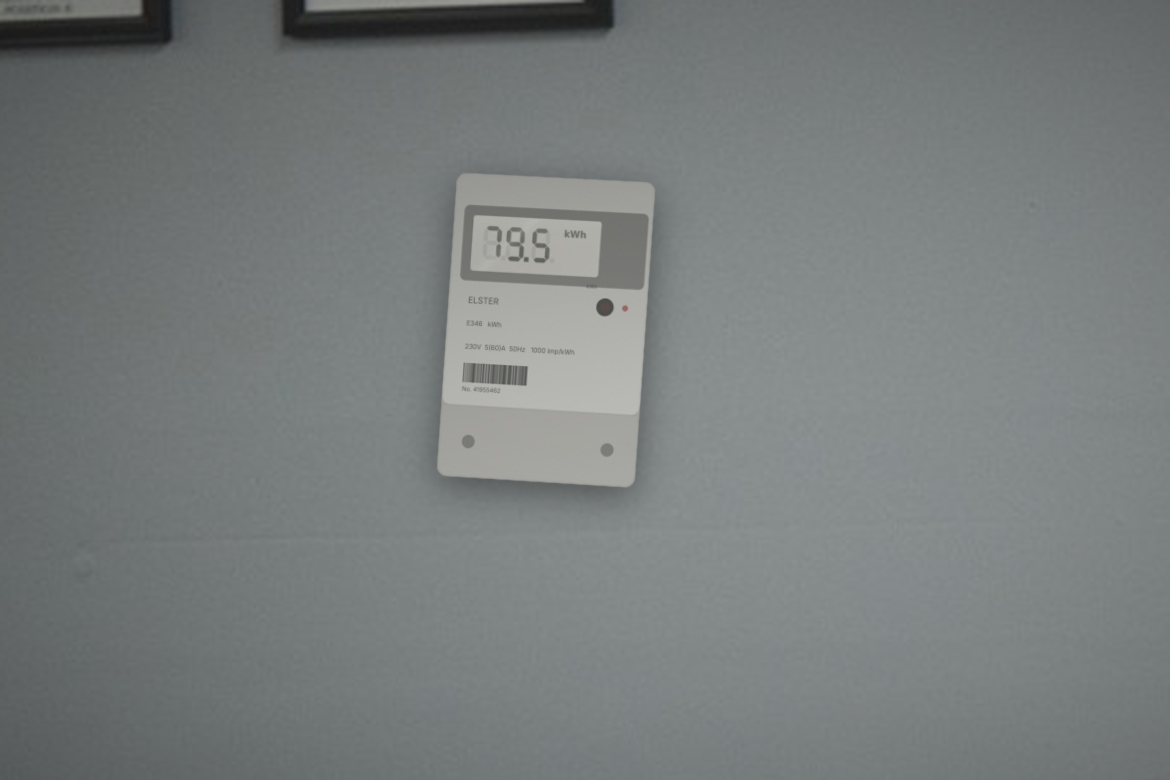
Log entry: 79.5 kWh
